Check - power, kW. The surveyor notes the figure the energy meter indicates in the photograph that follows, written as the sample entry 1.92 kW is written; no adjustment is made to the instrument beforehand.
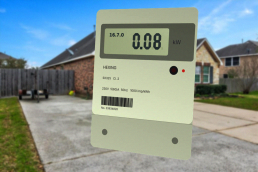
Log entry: 0.08 kW
